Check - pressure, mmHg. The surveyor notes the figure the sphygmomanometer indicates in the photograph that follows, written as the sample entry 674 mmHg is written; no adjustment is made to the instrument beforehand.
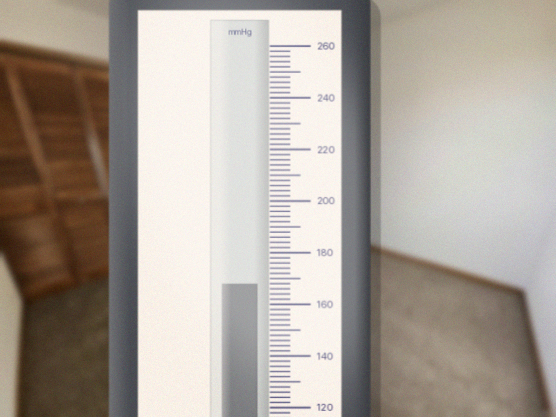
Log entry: 168 mmHg
